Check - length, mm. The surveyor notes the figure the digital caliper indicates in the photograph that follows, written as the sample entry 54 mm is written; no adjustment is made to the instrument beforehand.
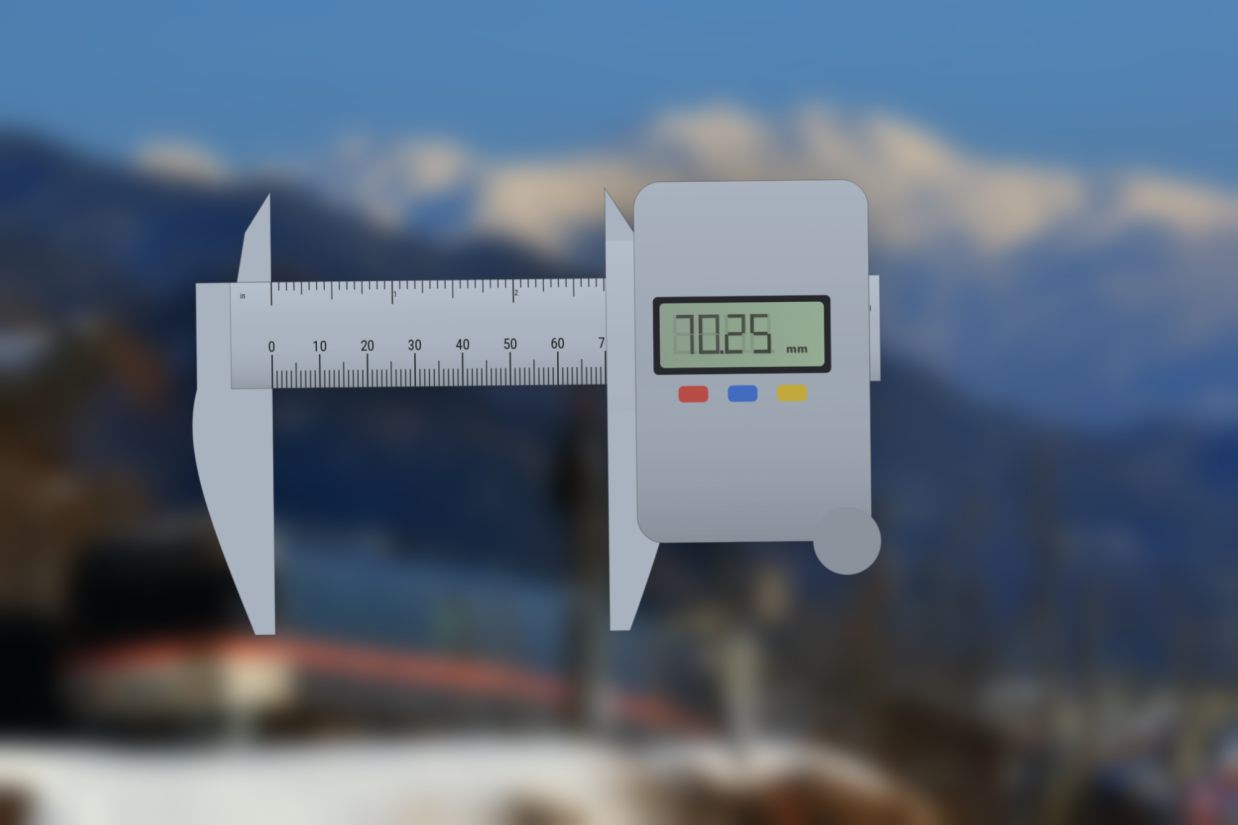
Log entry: 70.25 mm
